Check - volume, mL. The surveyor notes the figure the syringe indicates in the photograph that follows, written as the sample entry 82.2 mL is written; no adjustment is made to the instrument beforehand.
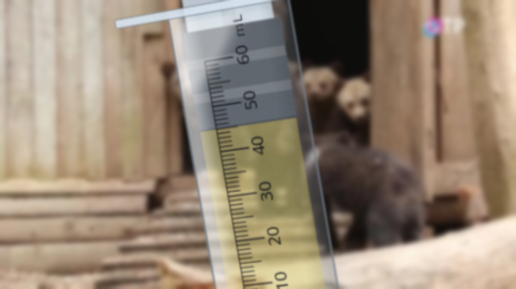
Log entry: 45 mL
